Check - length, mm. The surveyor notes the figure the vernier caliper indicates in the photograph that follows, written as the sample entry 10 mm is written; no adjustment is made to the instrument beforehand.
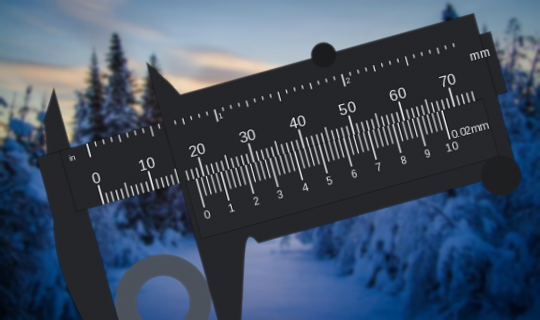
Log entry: 18.5 mm
